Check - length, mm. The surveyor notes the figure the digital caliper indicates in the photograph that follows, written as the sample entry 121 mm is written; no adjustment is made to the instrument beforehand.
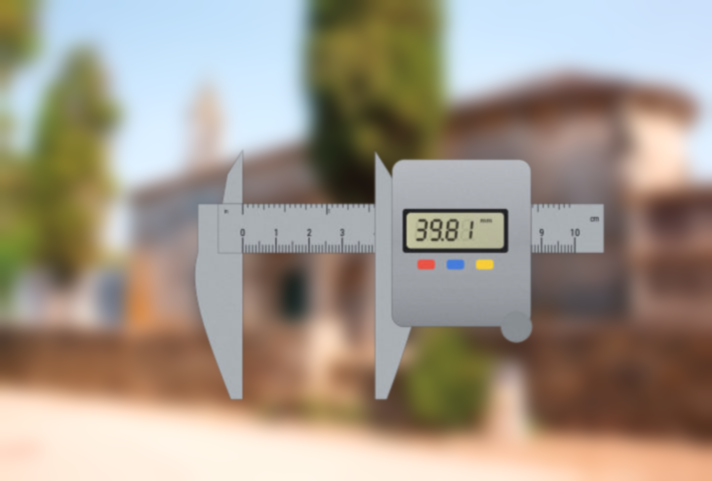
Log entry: 39.81 mm
